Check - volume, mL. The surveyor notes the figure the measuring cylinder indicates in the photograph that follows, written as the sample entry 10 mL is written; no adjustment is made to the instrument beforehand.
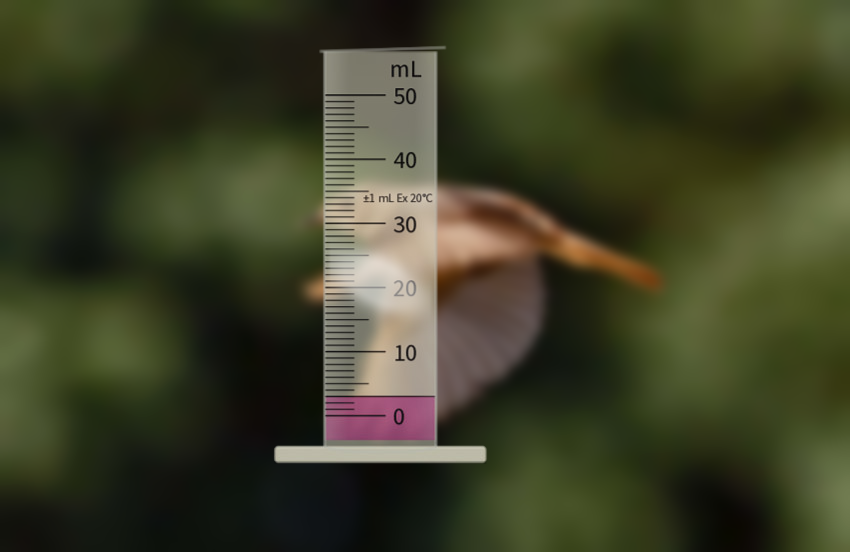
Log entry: 3 mL
